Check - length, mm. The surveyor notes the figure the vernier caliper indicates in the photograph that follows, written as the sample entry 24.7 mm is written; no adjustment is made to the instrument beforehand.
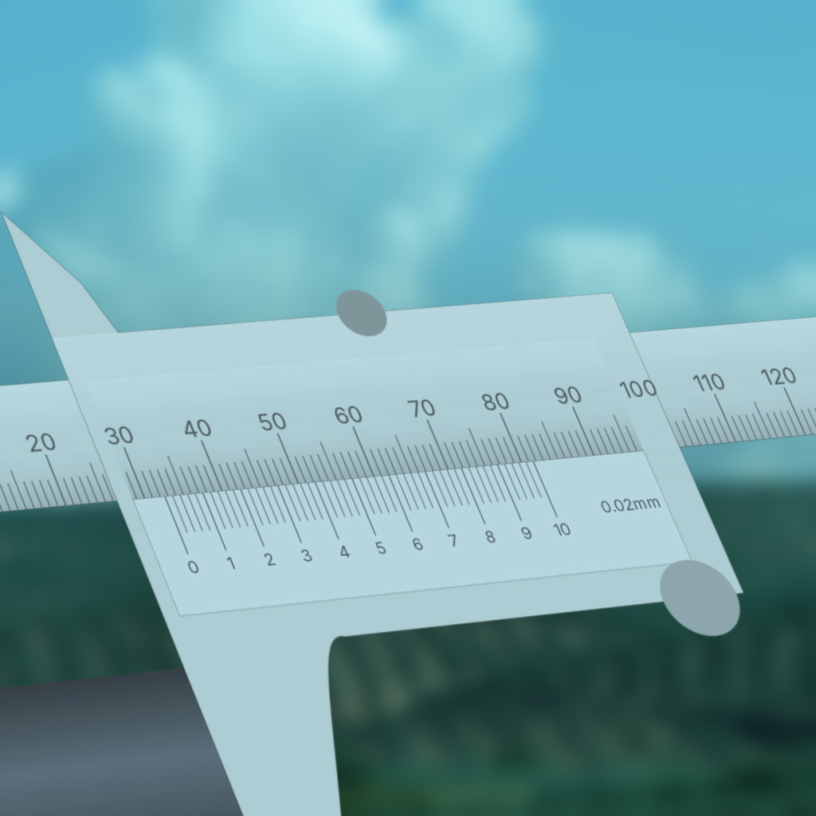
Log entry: 32.6 mm
